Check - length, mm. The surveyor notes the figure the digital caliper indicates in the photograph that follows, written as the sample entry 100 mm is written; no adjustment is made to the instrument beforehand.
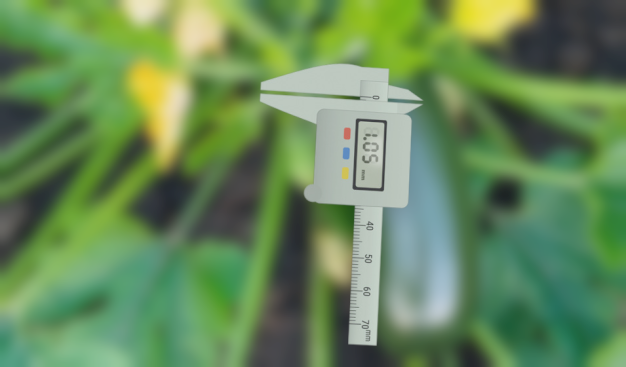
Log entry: 1.05 mm
